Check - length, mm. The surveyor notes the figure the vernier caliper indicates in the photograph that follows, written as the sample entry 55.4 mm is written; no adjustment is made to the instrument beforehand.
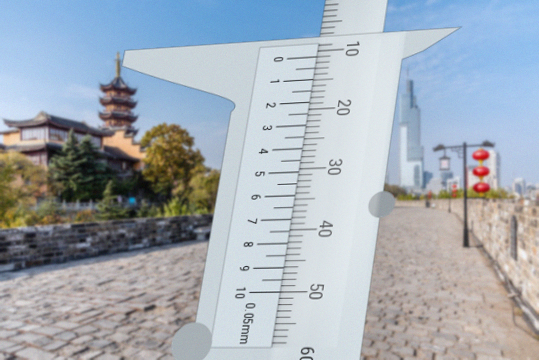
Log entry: 11.0 mm
